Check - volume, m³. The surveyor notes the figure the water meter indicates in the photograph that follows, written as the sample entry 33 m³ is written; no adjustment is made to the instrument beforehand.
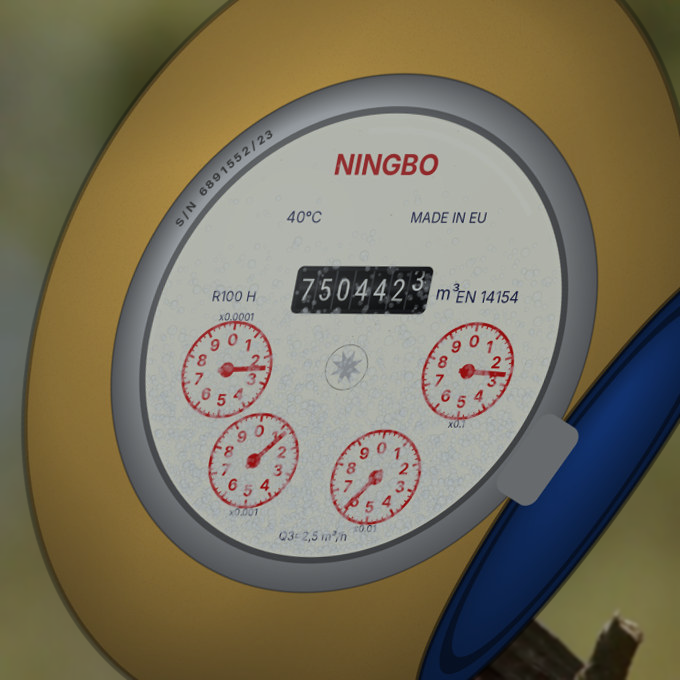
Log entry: 7504423.2612 m³
